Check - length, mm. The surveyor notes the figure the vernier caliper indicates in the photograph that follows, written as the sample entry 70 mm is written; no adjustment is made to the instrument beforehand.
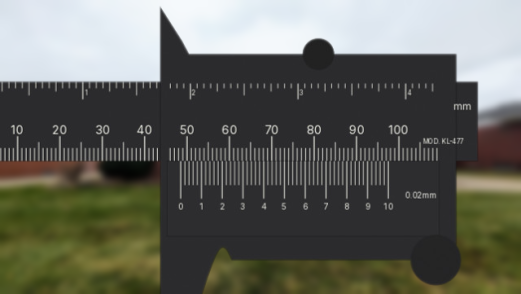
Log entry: 48.5 mm
